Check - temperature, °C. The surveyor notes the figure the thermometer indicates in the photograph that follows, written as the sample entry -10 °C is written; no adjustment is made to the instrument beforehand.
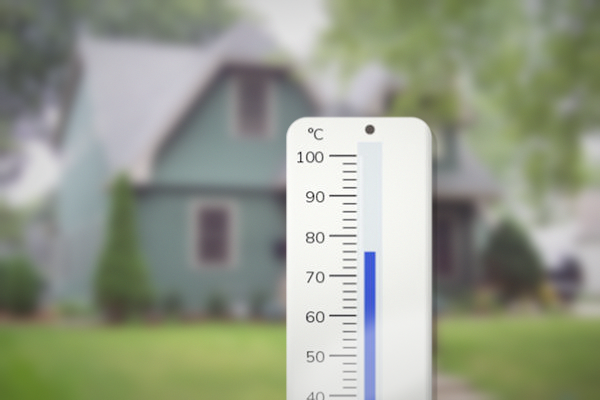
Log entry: 76 °C
